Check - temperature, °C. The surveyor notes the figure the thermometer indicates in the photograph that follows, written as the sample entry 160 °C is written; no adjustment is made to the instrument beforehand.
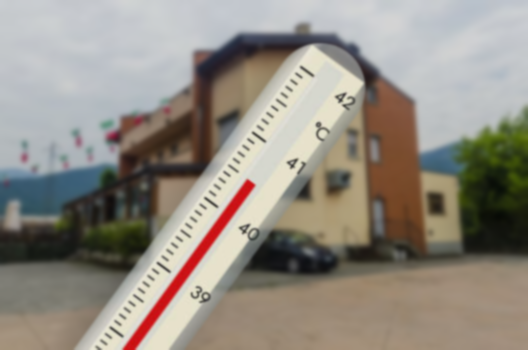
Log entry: 40.5 °C
